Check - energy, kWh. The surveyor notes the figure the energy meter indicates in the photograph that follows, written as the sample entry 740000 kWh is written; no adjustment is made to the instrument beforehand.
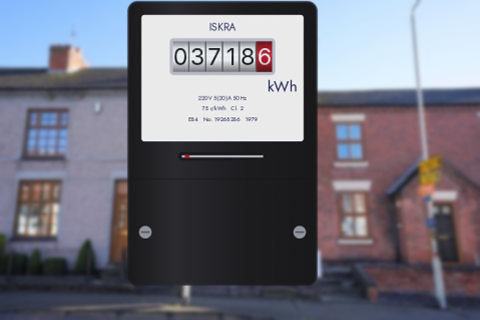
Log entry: 3718.6 kWh
